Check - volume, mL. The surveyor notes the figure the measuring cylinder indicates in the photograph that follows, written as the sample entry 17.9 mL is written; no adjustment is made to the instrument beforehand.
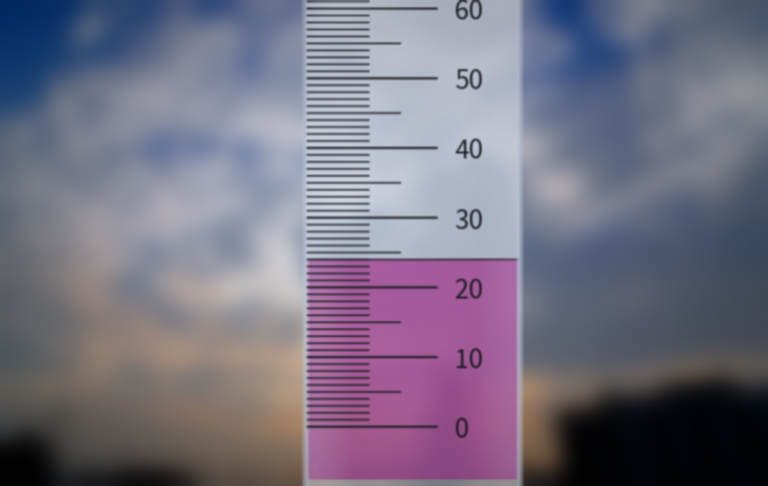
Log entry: 24 mL
